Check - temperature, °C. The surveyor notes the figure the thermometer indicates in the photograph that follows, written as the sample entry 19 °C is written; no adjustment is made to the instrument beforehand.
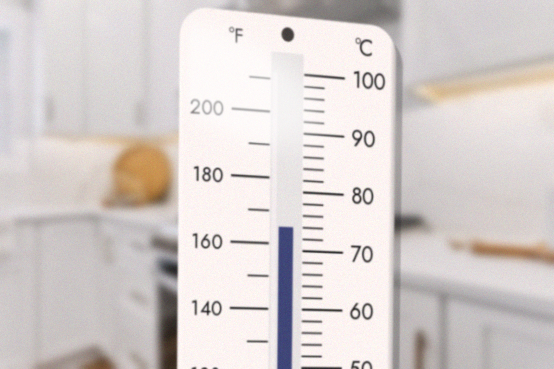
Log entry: 74 °C
